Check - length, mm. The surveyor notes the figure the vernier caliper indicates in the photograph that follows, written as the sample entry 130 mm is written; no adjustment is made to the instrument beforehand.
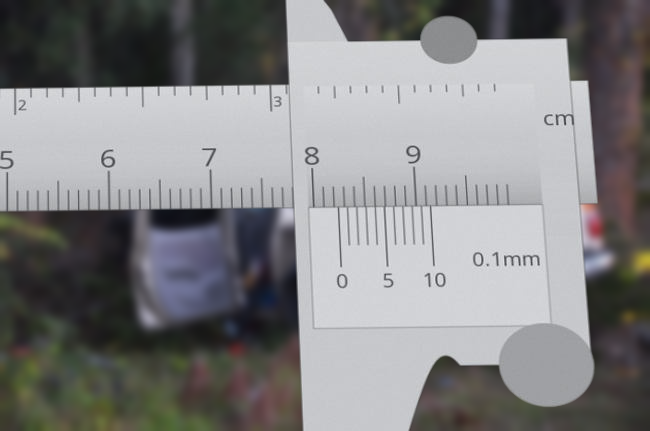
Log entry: 82.4 mm
